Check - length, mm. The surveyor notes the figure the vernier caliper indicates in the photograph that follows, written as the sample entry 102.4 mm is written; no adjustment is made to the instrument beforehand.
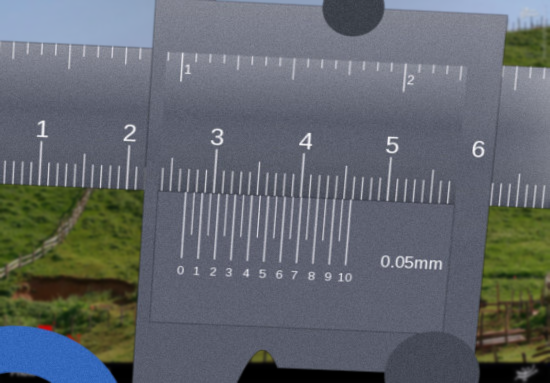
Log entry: 26.8 mm
